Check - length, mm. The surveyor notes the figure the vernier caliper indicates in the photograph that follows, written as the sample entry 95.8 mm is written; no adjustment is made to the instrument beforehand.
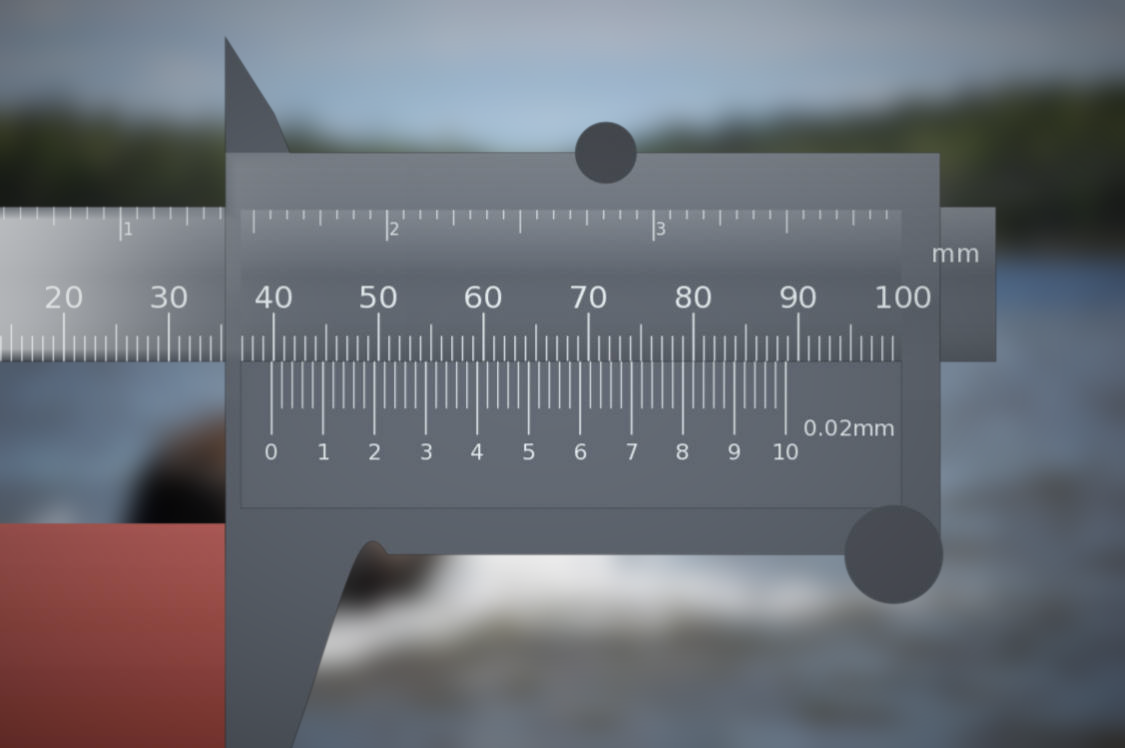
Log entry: 39.8 mm
